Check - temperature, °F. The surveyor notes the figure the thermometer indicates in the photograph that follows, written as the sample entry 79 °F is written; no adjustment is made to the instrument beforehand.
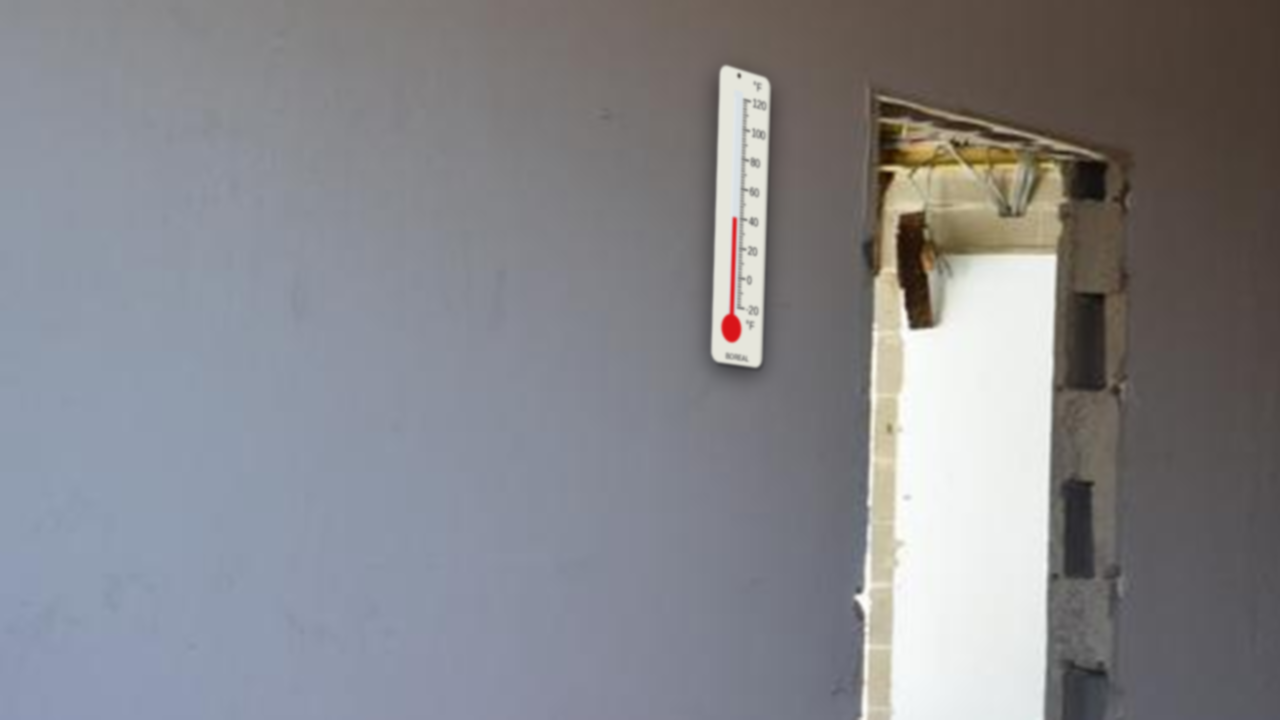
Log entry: 40 °F
